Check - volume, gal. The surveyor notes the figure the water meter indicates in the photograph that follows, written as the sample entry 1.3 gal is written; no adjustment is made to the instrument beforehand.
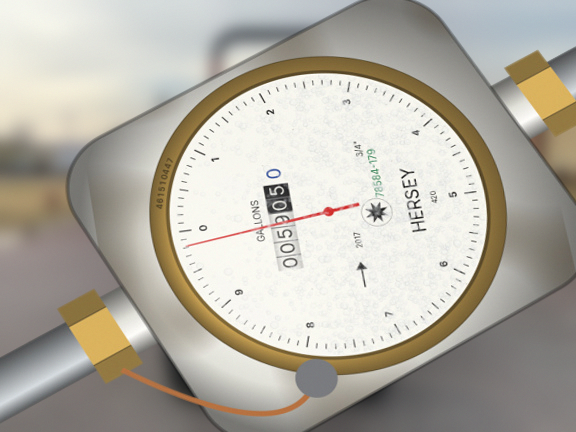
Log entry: 59049.8 gal
